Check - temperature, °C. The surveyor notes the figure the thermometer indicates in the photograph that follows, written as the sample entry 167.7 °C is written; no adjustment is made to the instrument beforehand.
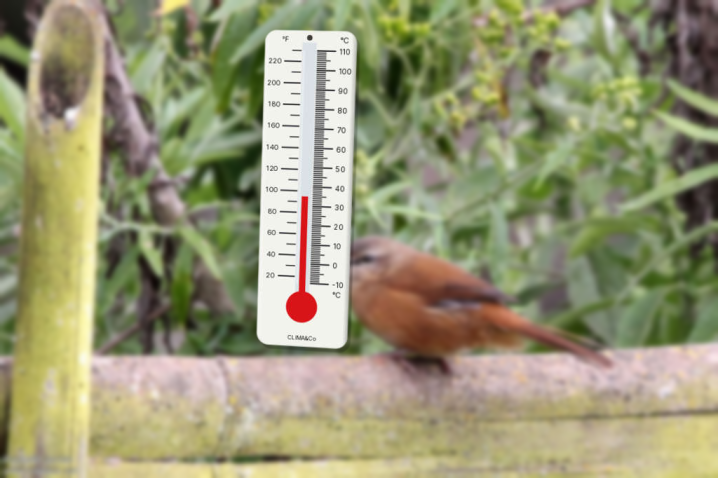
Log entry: 35 °C
